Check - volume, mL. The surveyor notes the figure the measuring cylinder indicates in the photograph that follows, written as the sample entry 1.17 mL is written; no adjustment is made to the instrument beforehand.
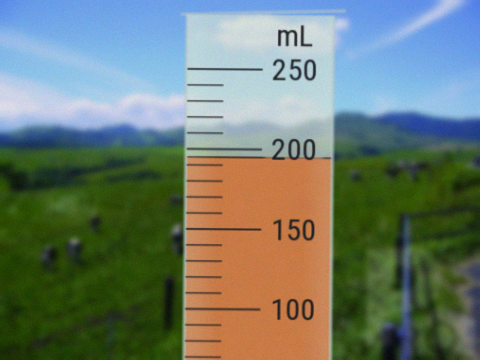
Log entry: 195 mL
